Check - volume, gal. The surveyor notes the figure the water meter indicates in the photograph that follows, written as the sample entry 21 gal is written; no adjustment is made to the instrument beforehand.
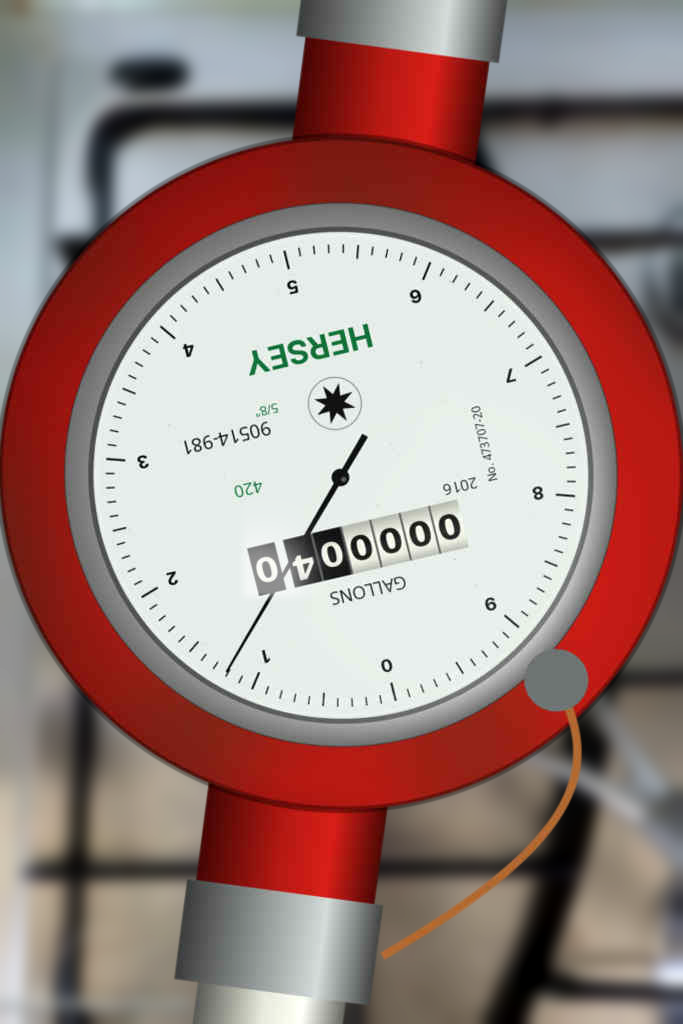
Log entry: 41.2 gal
